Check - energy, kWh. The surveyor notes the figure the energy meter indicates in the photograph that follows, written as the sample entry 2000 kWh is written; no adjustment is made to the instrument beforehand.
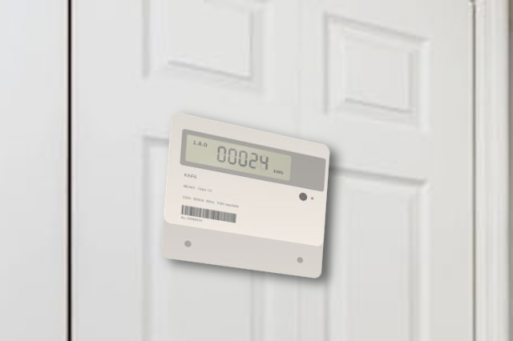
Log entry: 24 kWh
